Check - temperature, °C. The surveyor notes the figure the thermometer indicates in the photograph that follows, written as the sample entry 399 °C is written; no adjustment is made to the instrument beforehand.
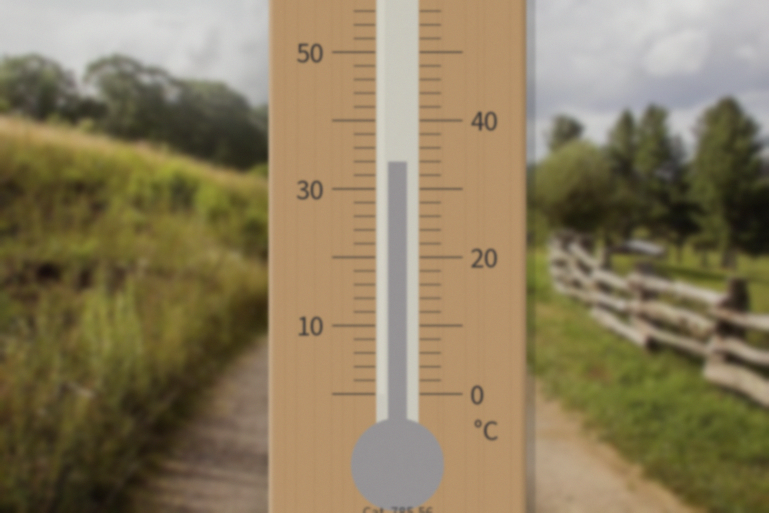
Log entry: 34 °C
